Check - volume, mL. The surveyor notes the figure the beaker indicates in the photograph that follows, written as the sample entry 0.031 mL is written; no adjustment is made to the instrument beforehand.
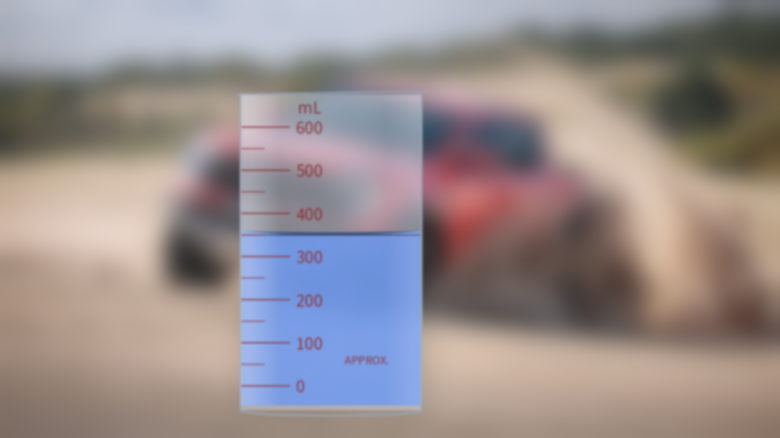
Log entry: 350 mL
